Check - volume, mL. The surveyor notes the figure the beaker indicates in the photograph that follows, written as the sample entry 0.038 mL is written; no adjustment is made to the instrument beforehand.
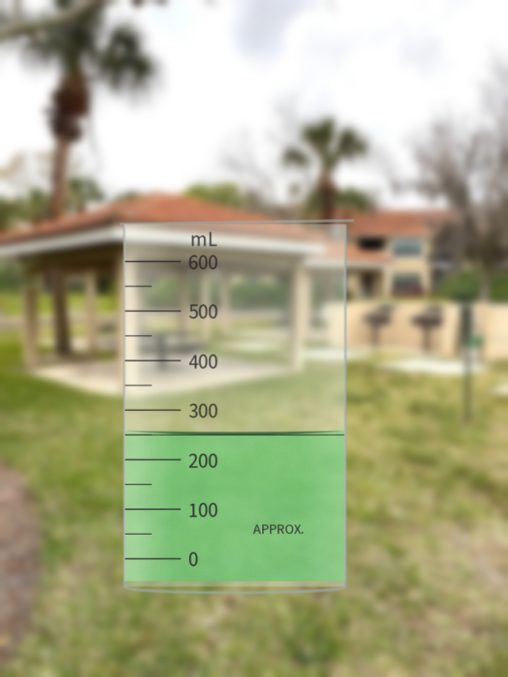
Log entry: 250 mL
